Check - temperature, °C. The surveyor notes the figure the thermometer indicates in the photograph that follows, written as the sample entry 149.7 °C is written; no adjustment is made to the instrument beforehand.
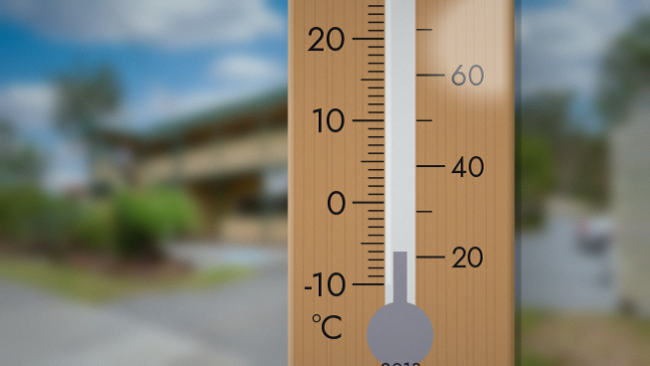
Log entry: -6 °C
